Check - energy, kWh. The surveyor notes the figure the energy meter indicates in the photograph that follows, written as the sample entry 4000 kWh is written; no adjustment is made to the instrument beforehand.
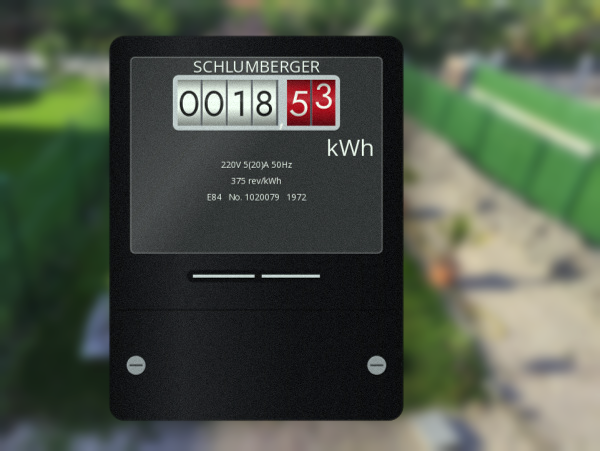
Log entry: 18.53 kWh
